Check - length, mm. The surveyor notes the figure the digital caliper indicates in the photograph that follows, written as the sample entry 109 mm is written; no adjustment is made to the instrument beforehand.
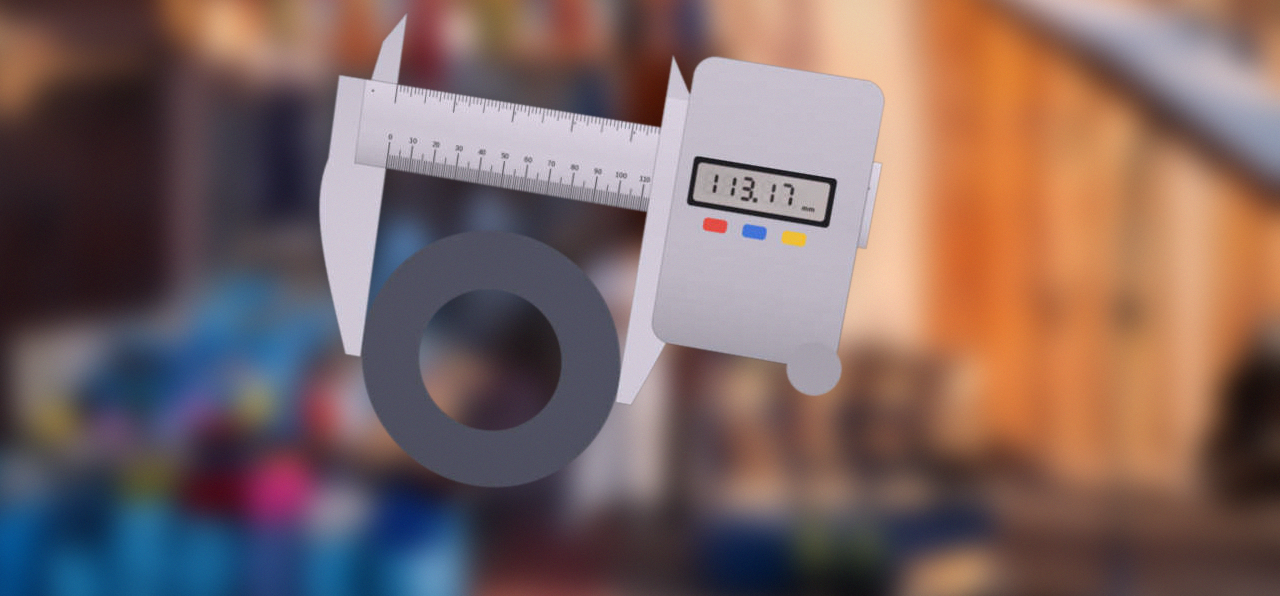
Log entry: 113.17 mm
